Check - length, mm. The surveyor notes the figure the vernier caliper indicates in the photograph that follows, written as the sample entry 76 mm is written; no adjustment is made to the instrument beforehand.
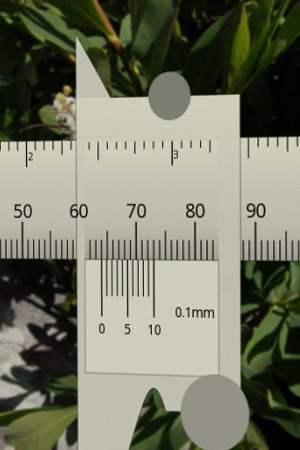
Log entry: 64.0 mm
